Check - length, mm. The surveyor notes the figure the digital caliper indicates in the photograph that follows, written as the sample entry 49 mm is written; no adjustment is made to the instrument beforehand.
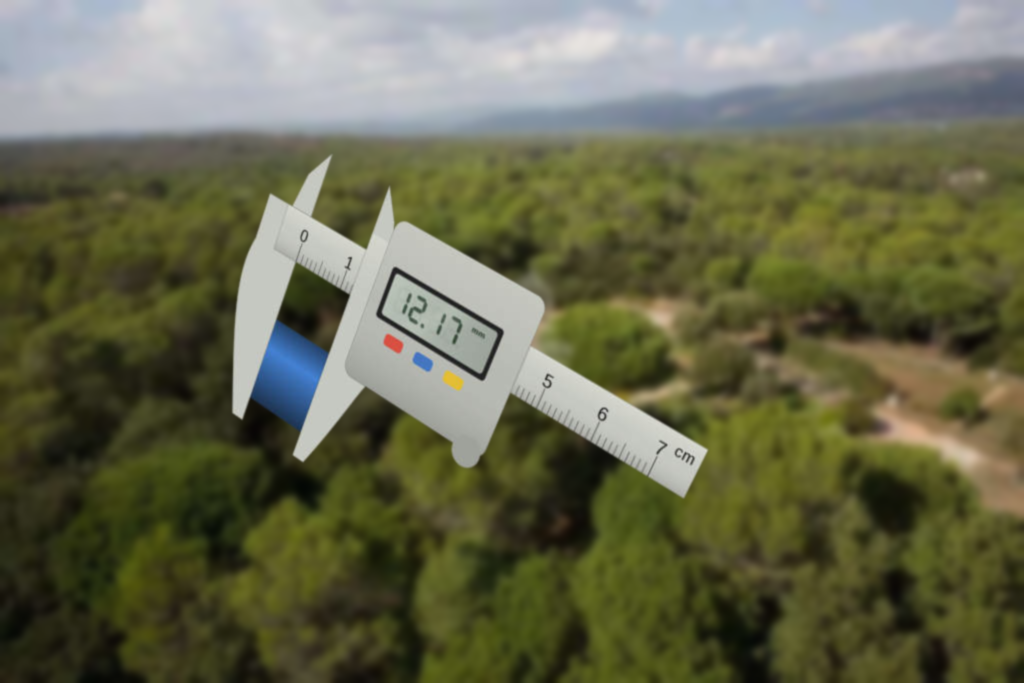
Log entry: 12.17 mm
